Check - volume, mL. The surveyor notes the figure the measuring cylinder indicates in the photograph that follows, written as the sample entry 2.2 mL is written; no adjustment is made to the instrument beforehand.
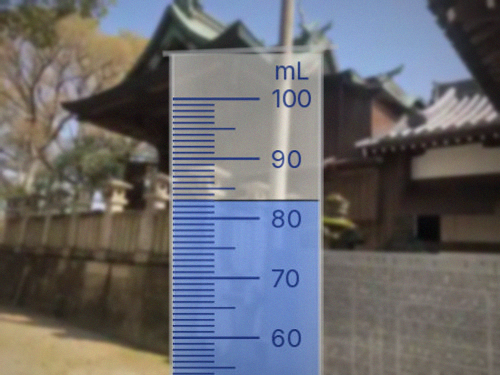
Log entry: 83 mL
